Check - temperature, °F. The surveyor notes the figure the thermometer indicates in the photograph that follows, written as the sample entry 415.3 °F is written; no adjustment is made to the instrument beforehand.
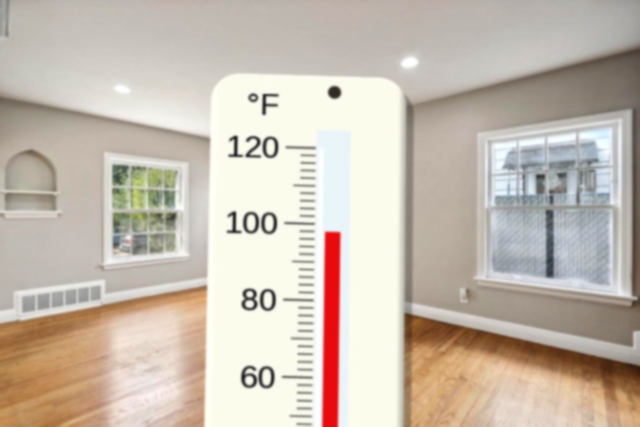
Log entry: 98 °F
